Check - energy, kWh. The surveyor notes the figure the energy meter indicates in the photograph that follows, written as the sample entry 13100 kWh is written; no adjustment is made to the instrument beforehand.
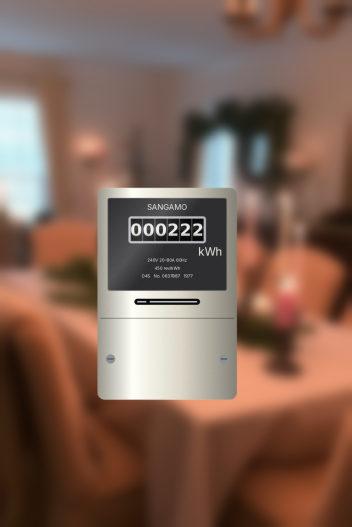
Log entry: 222 kWh
